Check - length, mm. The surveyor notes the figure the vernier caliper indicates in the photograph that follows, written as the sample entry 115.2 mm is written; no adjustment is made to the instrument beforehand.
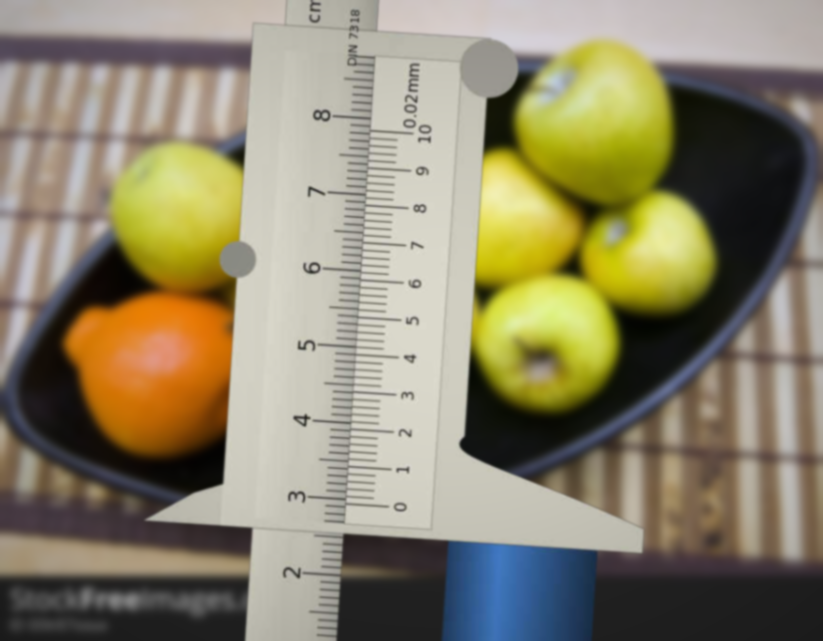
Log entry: 29.4 mm
